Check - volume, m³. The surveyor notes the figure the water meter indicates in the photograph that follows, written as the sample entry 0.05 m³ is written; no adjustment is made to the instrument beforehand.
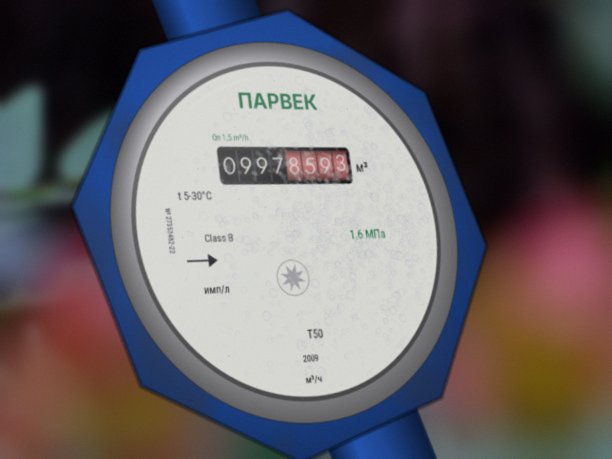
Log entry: 997.8593 m³
